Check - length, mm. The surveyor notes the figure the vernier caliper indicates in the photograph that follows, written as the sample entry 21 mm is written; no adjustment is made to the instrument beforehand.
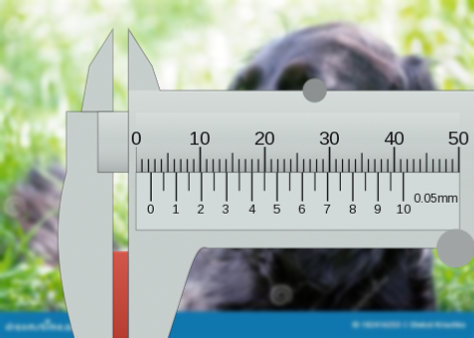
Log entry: 2.4 mm
